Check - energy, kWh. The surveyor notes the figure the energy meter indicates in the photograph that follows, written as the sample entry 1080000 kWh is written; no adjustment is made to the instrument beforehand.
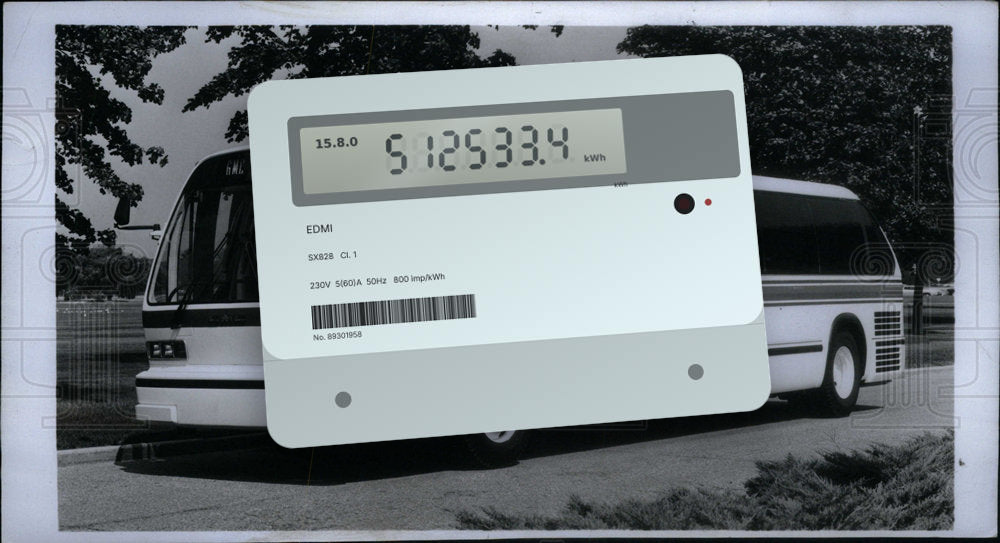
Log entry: 512533.4 kWh
